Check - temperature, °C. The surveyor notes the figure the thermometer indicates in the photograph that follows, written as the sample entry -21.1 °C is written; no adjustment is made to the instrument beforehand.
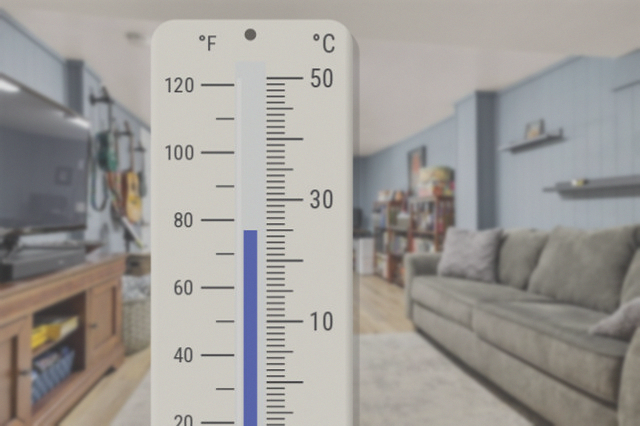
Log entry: 25 °C
